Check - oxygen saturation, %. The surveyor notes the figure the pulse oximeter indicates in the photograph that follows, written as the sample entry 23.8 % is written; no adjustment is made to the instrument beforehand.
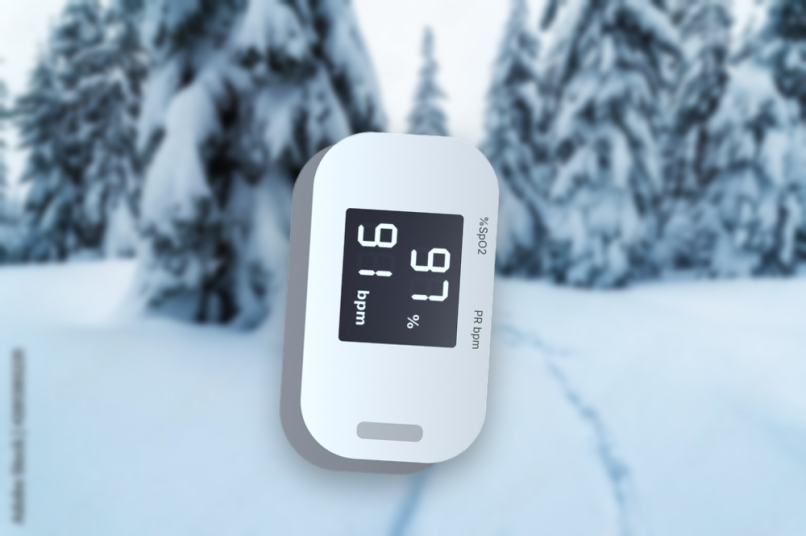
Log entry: 97 %
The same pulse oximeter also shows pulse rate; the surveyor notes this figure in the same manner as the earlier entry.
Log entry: 91 bpm
